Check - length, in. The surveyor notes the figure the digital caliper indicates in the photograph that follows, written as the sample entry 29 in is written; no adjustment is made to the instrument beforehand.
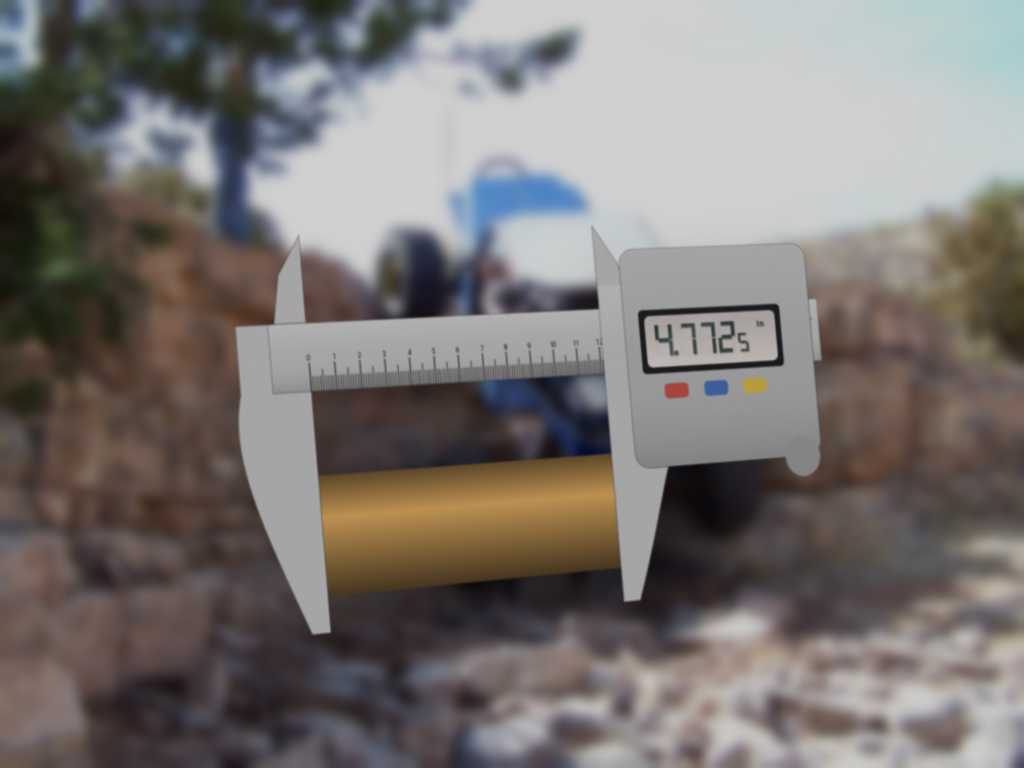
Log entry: 4.7725 in
